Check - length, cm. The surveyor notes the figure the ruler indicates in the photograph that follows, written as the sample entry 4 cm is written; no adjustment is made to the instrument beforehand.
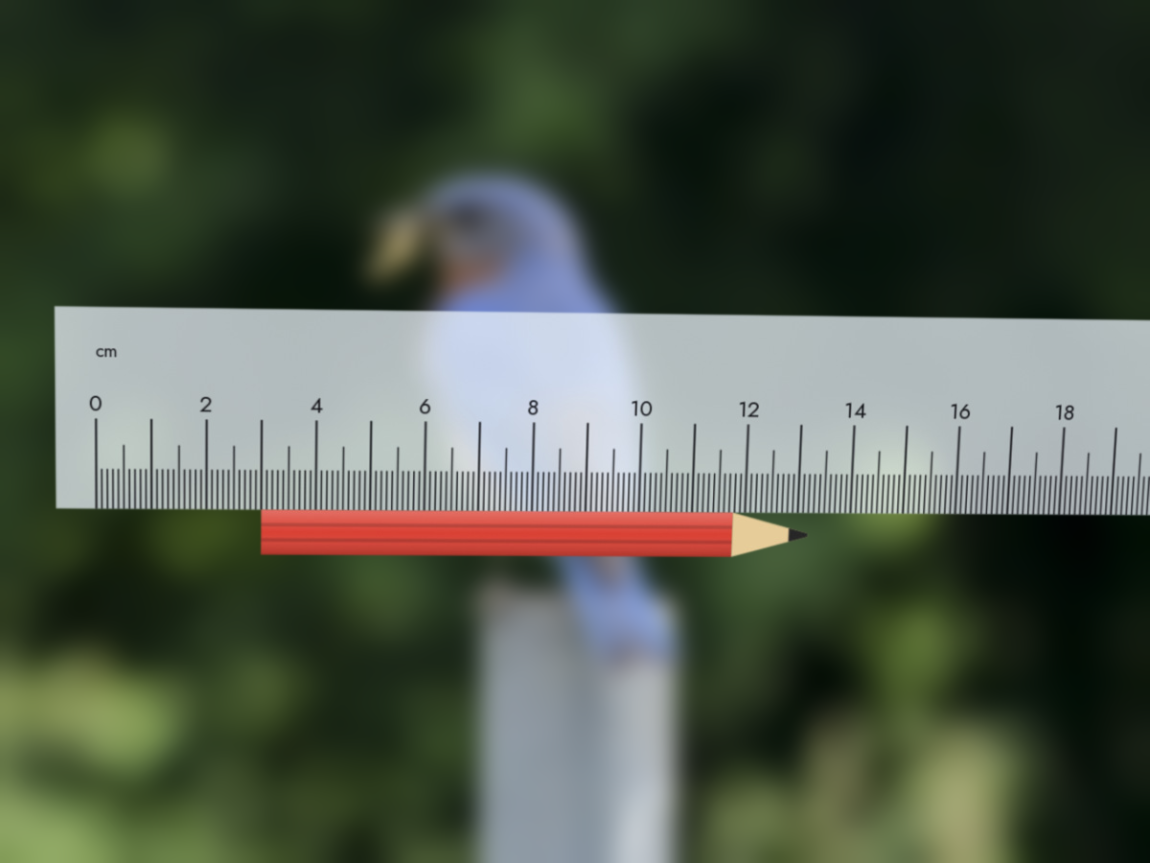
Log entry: 10.2 cm
